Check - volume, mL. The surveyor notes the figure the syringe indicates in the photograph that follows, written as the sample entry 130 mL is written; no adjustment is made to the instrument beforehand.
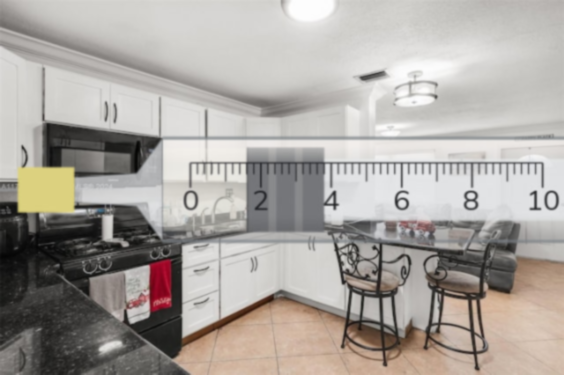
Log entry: 1.6 mL
